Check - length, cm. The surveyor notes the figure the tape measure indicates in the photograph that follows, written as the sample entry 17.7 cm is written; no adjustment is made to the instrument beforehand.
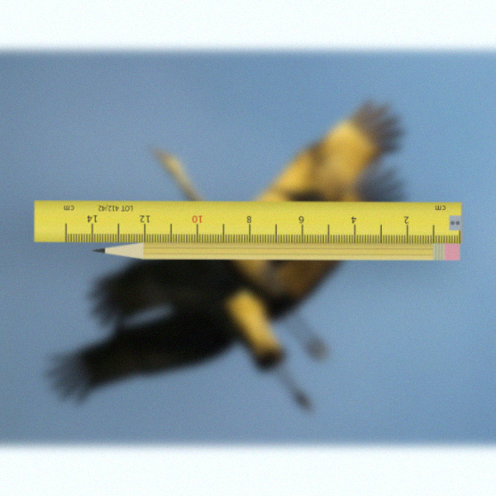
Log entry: 14 cm
